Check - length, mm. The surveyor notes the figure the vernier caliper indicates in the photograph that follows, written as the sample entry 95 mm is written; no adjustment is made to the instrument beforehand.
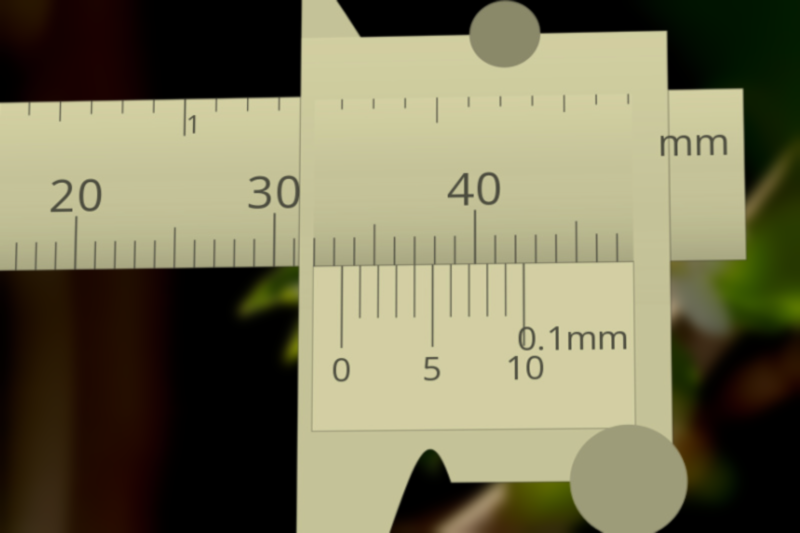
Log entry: 33.4 mm
